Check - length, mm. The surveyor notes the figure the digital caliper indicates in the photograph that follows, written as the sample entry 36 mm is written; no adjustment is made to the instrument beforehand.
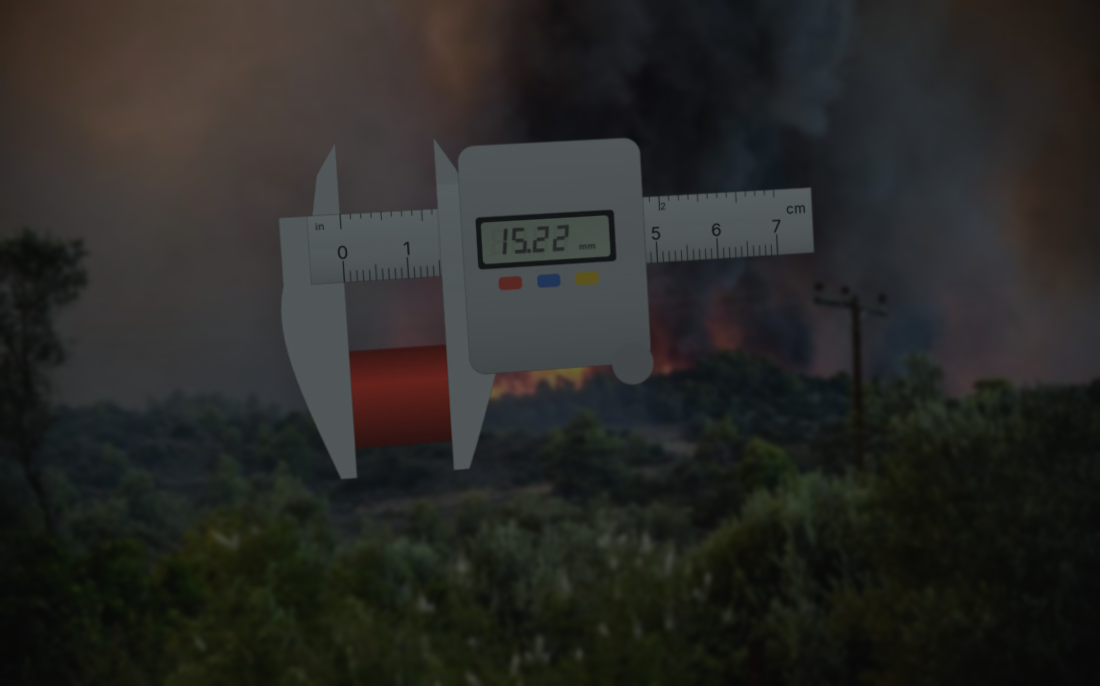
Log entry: 15.22 mm
